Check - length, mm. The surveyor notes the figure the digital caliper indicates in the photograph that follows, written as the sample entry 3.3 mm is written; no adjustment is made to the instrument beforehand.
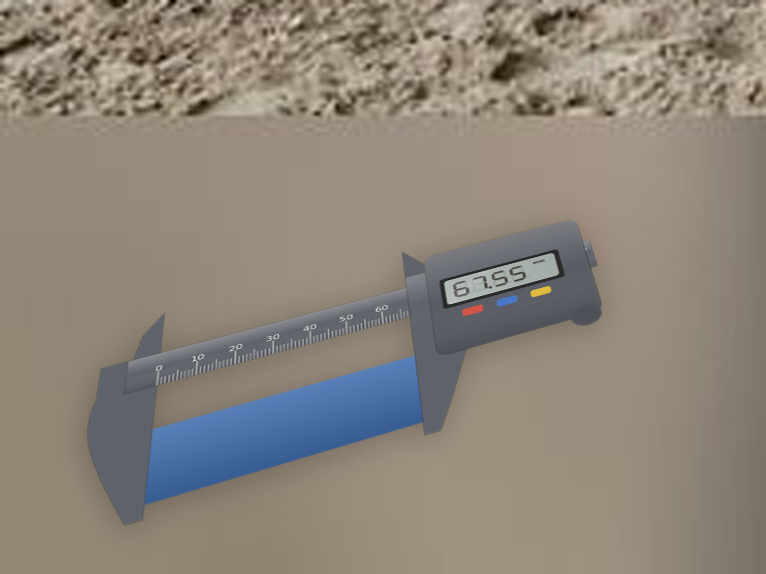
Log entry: 67.55 mm
